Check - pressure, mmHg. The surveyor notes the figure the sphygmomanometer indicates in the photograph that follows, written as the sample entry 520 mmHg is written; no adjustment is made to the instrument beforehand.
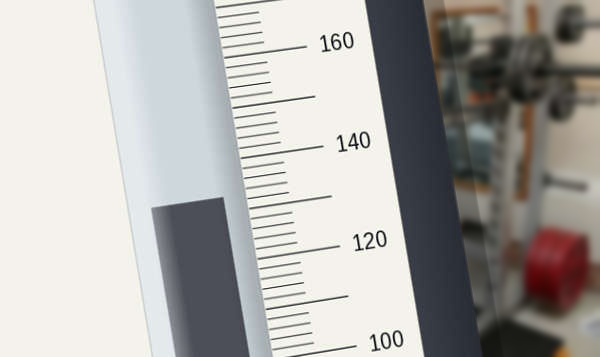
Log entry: 133 mmHg
